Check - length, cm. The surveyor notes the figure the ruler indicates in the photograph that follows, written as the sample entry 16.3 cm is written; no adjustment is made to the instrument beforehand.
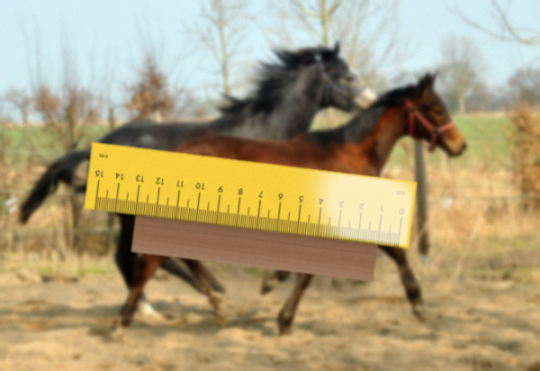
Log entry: 12 cm
